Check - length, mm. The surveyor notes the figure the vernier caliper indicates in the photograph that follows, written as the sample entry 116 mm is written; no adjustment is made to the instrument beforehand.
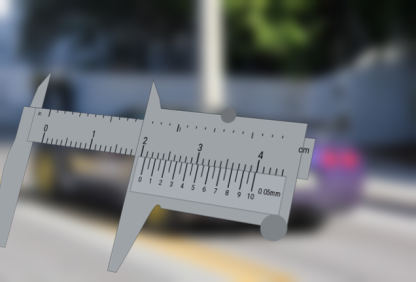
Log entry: 20.8 mm
